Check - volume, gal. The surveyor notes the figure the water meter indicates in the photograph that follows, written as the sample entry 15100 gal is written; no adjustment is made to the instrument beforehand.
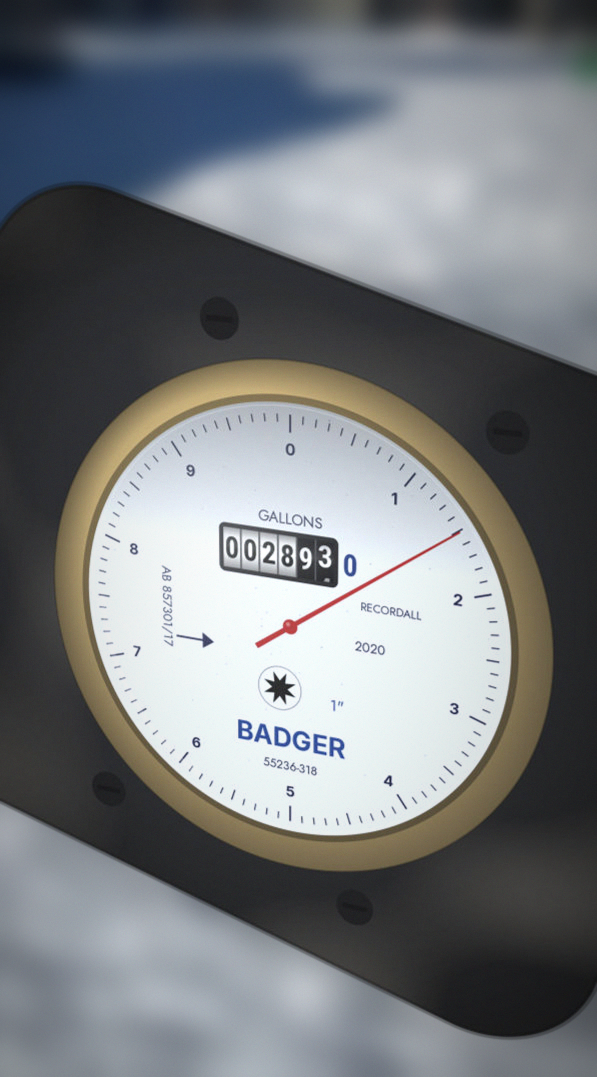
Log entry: 28931.5 gal
